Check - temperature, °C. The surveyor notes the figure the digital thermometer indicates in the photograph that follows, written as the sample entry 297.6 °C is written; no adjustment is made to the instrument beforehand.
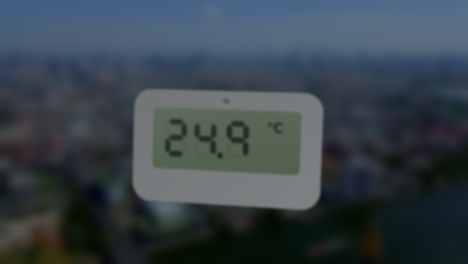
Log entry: 24.9 °C
